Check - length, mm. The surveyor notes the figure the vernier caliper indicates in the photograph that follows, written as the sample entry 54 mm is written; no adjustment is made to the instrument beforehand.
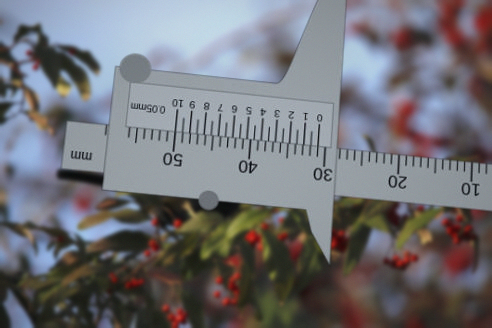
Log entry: 31.0 mm
